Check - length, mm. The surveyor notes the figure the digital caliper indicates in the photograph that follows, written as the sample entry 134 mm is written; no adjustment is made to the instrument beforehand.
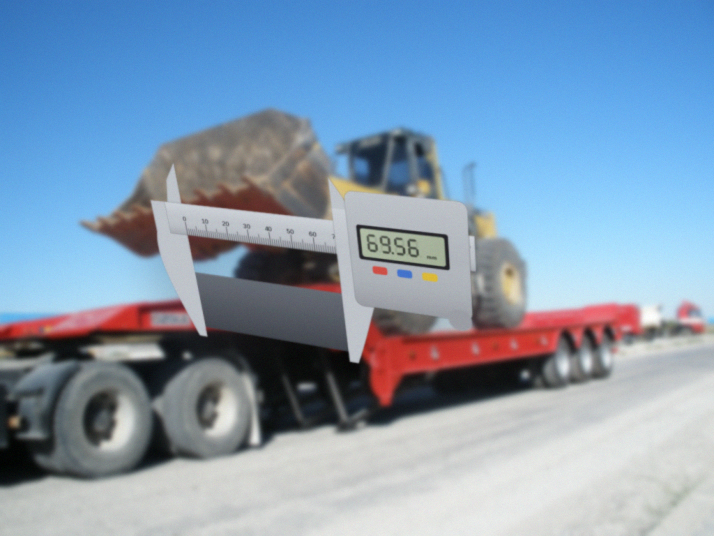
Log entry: 69.56 mm
